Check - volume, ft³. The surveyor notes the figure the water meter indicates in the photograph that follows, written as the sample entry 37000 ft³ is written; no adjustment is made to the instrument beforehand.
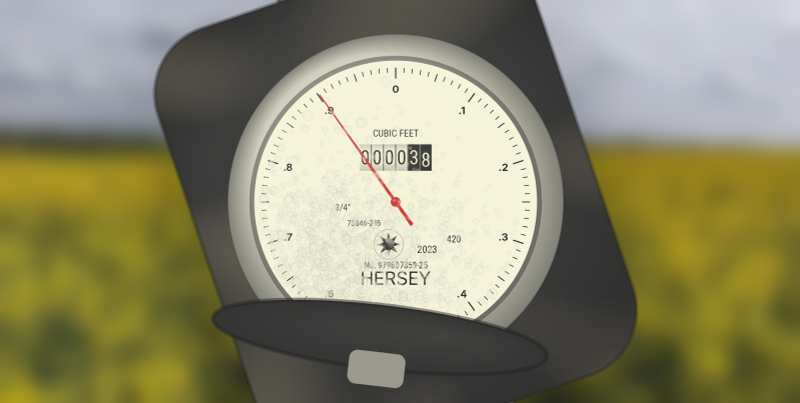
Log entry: 37.90 ft³
